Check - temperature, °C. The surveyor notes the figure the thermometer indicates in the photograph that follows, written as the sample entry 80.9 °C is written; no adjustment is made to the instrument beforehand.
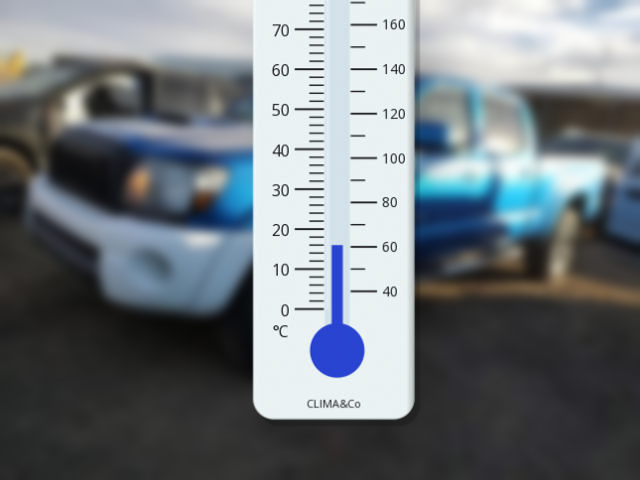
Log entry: 16 °C
